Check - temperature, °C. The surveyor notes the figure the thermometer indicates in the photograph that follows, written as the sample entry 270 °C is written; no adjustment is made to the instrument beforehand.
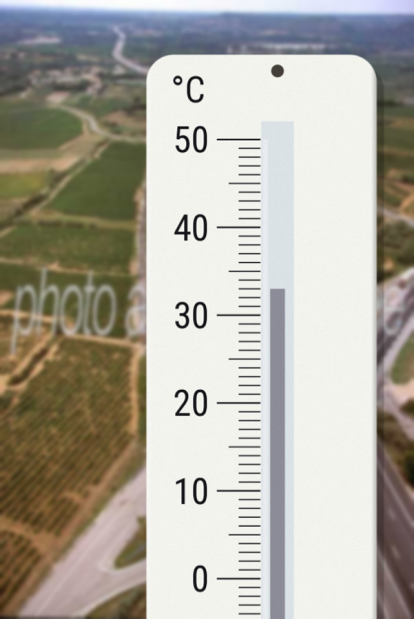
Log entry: 33 °C
